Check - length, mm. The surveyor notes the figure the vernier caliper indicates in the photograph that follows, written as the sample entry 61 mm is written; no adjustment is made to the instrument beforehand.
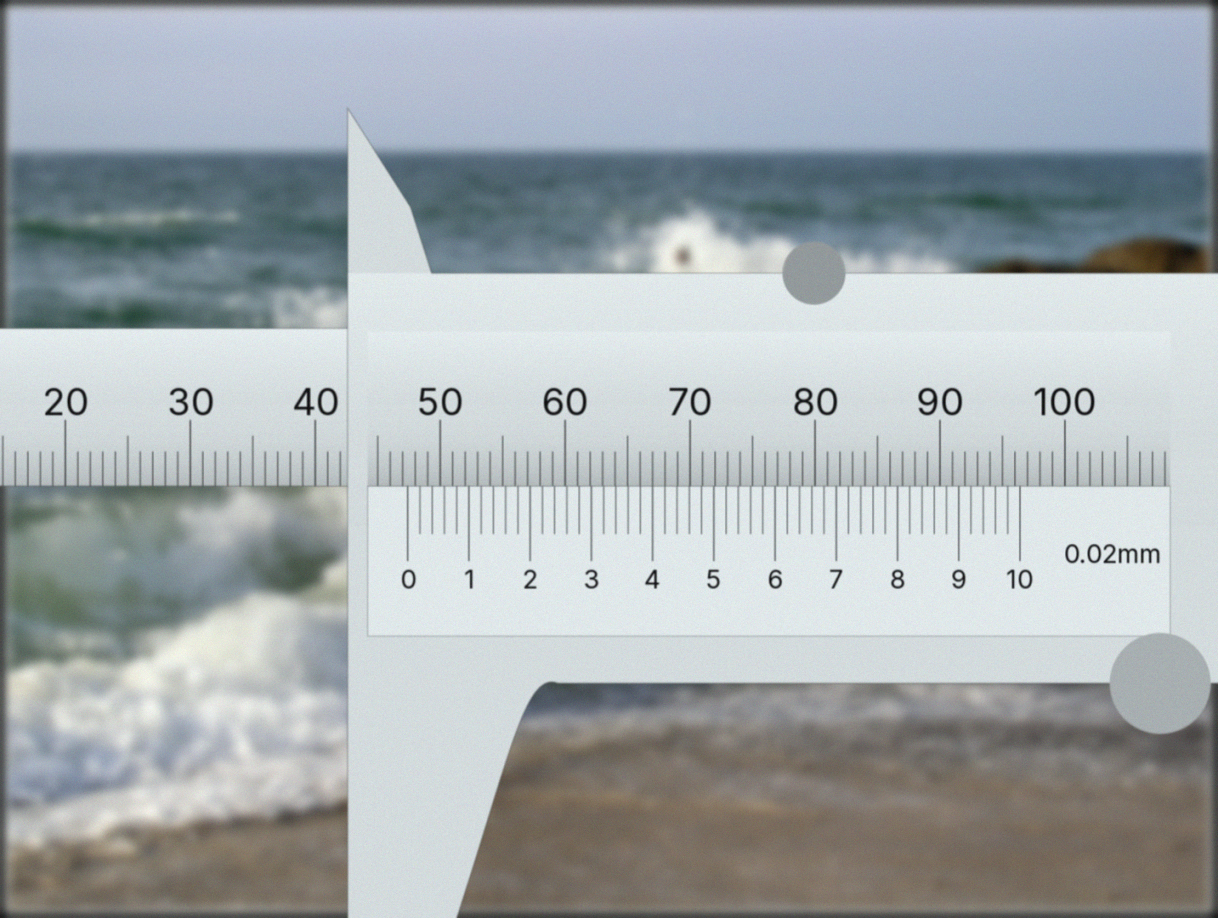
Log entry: 47.4 mm
